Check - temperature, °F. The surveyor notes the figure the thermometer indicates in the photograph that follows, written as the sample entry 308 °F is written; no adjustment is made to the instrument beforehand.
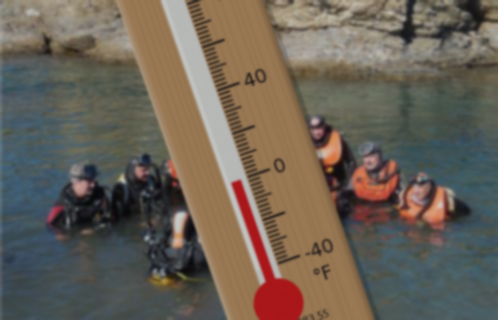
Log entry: 0 °F
